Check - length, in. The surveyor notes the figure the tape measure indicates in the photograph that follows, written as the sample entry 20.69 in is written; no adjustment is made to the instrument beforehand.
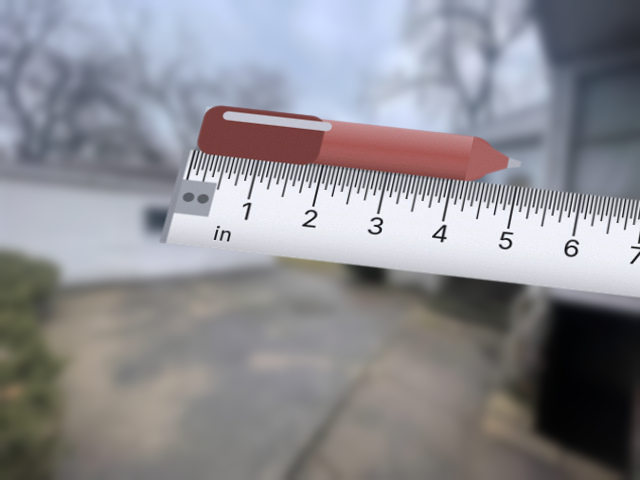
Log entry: 5 in
